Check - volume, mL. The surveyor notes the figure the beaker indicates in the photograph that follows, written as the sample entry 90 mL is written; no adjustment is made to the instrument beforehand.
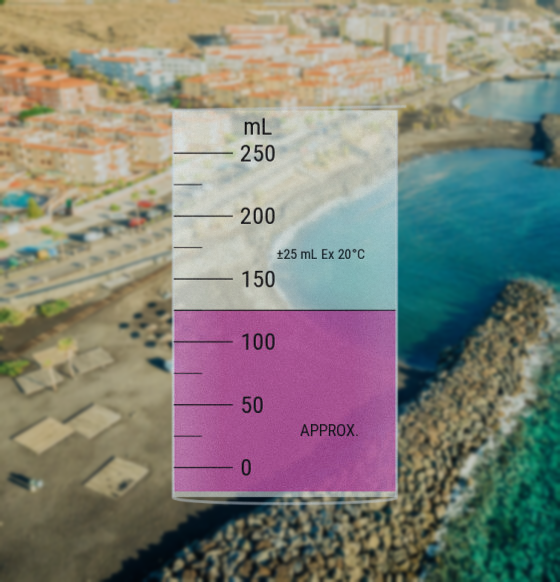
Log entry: 125 mL
